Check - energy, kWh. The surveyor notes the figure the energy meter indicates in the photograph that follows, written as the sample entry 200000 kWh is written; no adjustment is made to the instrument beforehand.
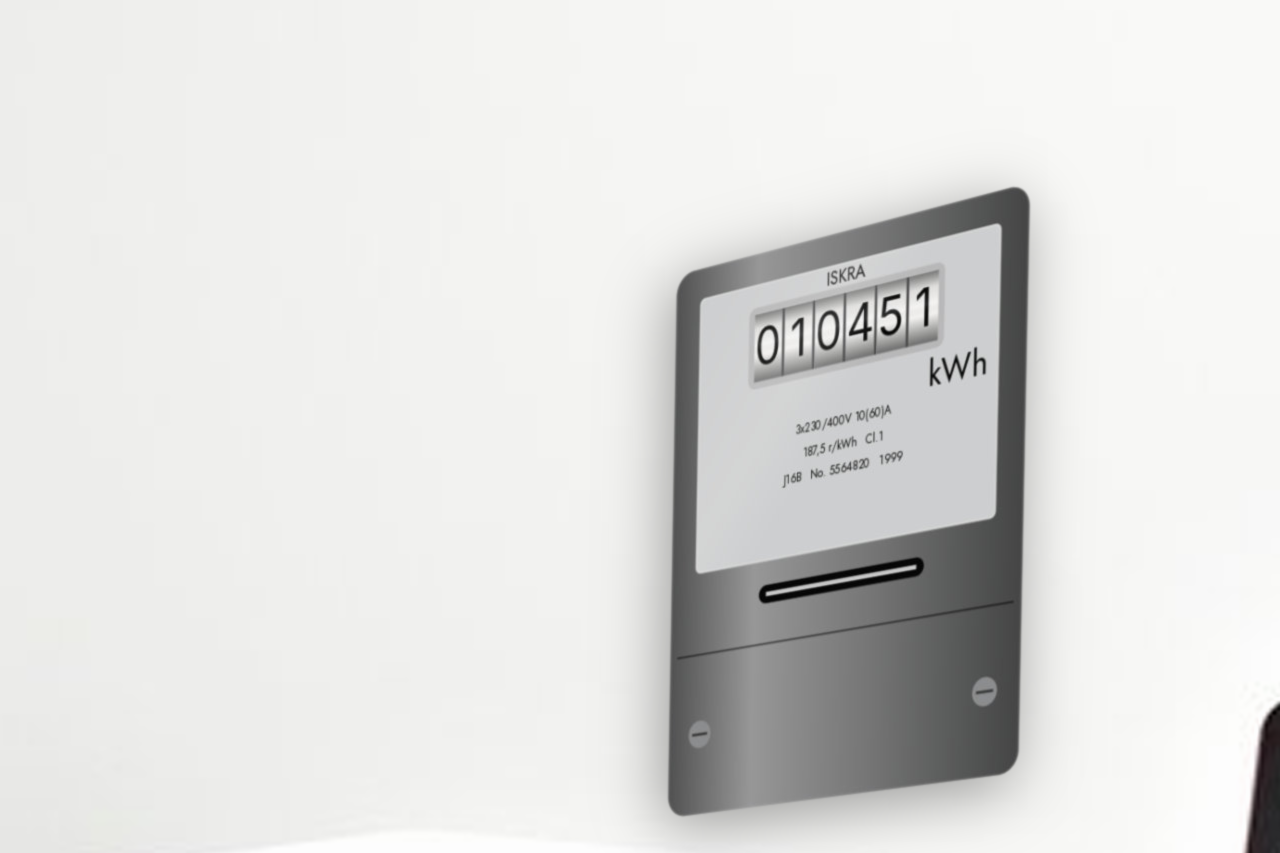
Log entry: 10451 kWh
